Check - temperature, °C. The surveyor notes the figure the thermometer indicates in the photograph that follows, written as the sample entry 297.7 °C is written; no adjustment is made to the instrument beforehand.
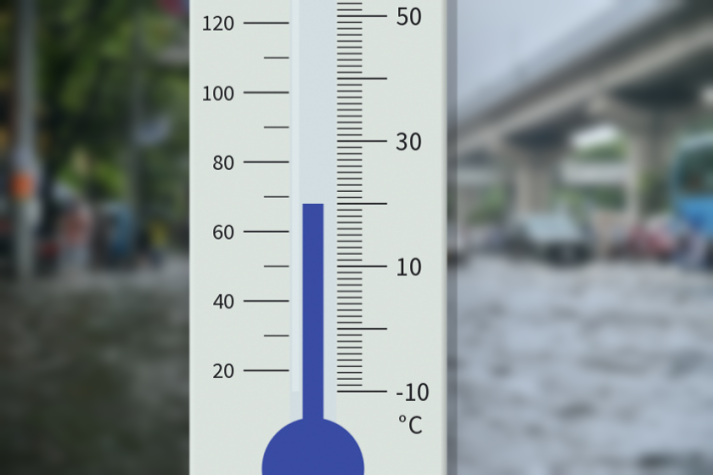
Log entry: 20 °C
